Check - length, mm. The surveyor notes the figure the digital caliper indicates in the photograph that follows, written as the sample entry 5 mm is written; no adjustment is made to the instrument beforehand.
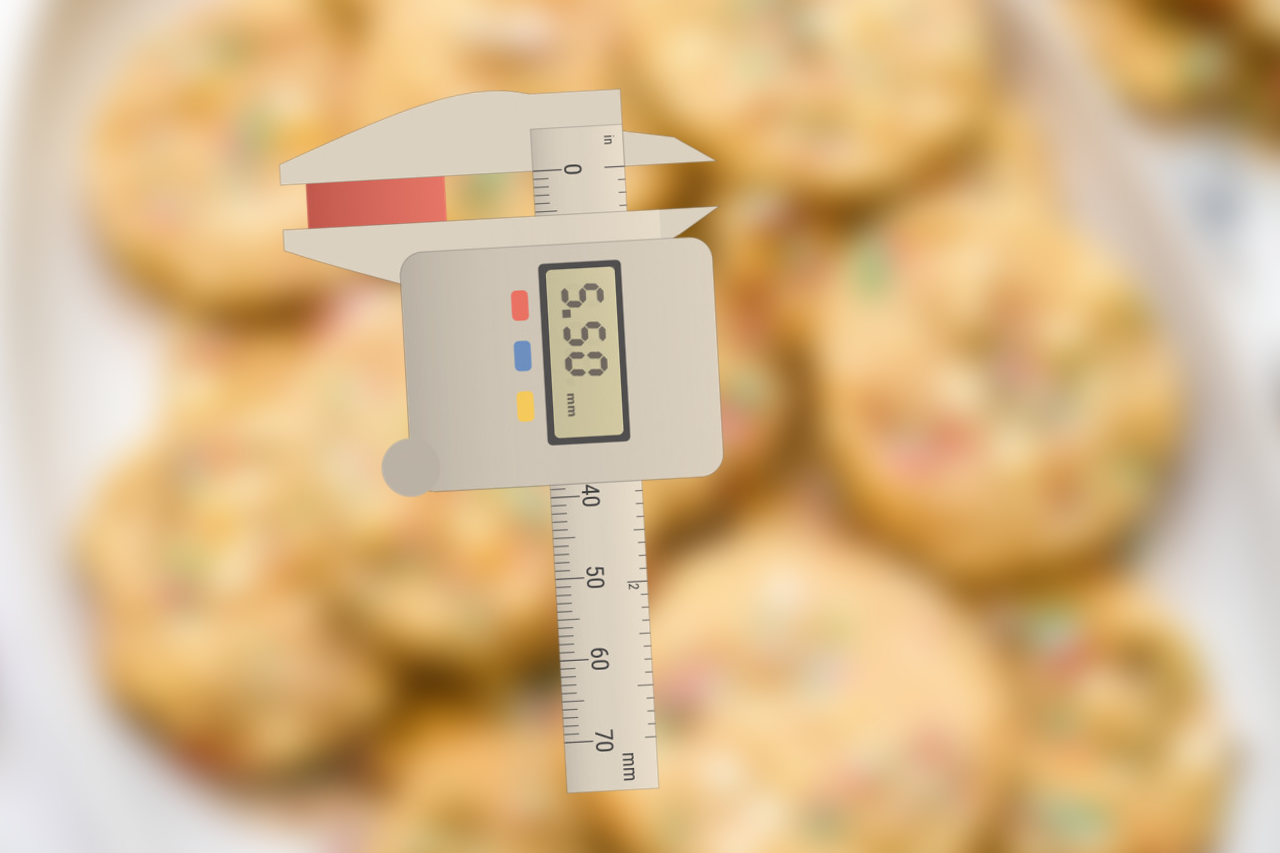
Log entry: 5.50 mm
